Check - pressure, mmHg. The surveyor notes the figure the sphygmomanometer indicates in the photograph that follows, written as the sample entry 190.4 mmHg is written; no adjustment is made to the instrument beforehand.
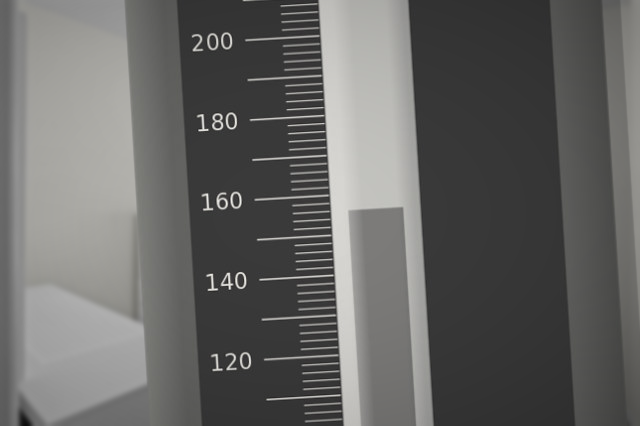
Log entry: 156 mmHg
